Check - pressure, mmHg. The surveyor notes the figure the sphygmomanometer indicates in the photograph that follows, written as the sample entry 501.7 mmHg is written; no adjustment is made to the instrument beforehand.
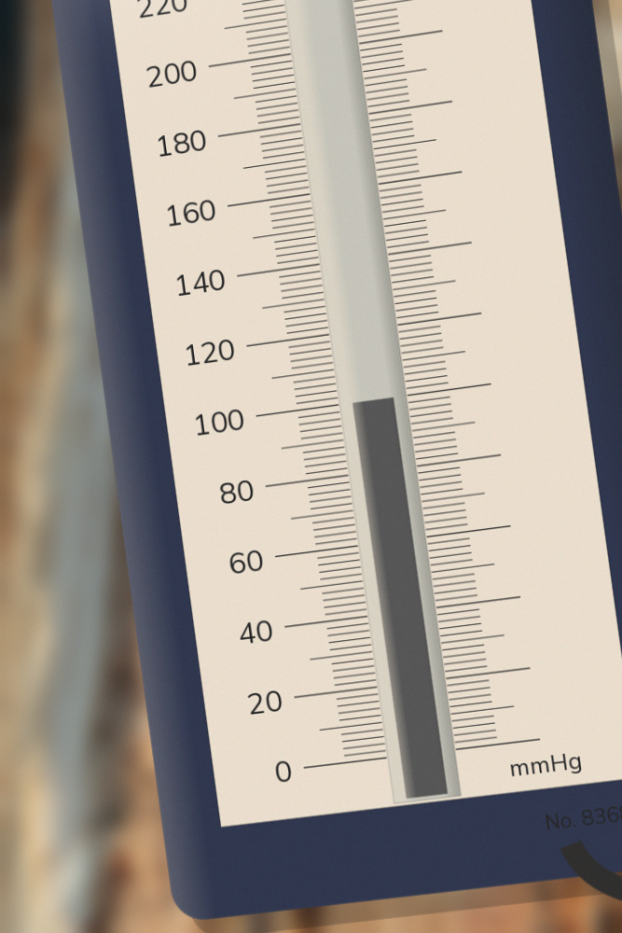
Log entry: 100 mmHg
